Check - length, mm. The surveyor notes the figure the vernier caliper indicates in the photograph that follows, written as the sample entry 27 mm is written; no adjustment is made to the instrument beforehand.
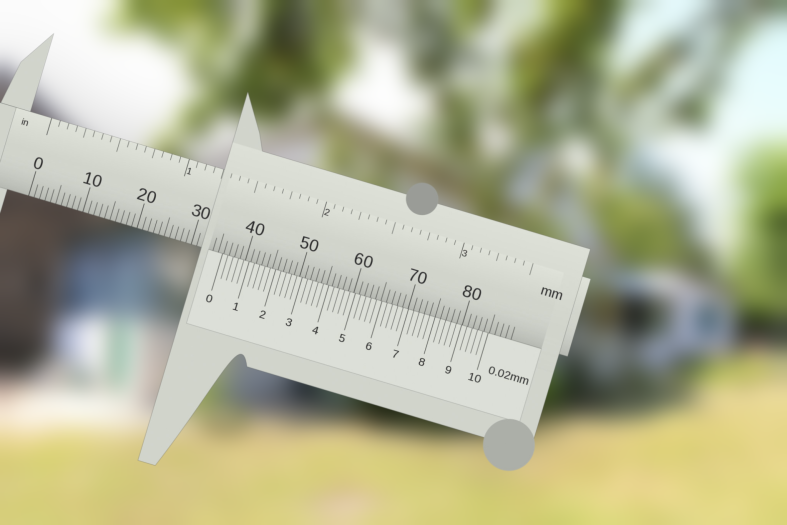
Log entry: 35.8 mm
